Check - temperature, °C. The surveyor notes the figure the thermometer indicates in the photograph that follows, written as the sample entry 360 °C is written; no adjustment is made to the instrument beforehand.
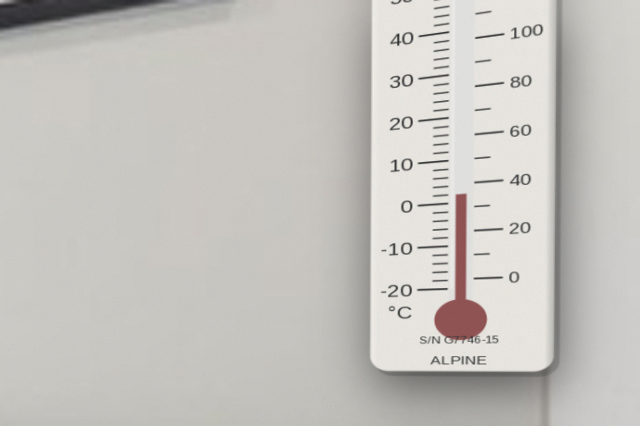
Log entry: 2 °C
